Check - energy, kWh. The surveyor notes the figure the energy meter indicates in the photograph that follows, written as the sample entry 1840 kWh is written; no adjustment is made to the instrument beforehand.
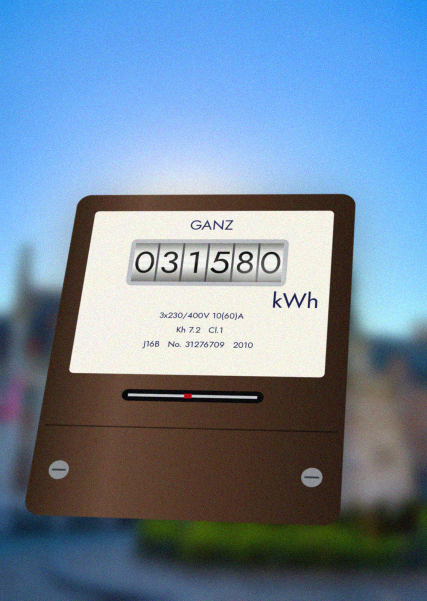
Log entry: 31580 kWh
